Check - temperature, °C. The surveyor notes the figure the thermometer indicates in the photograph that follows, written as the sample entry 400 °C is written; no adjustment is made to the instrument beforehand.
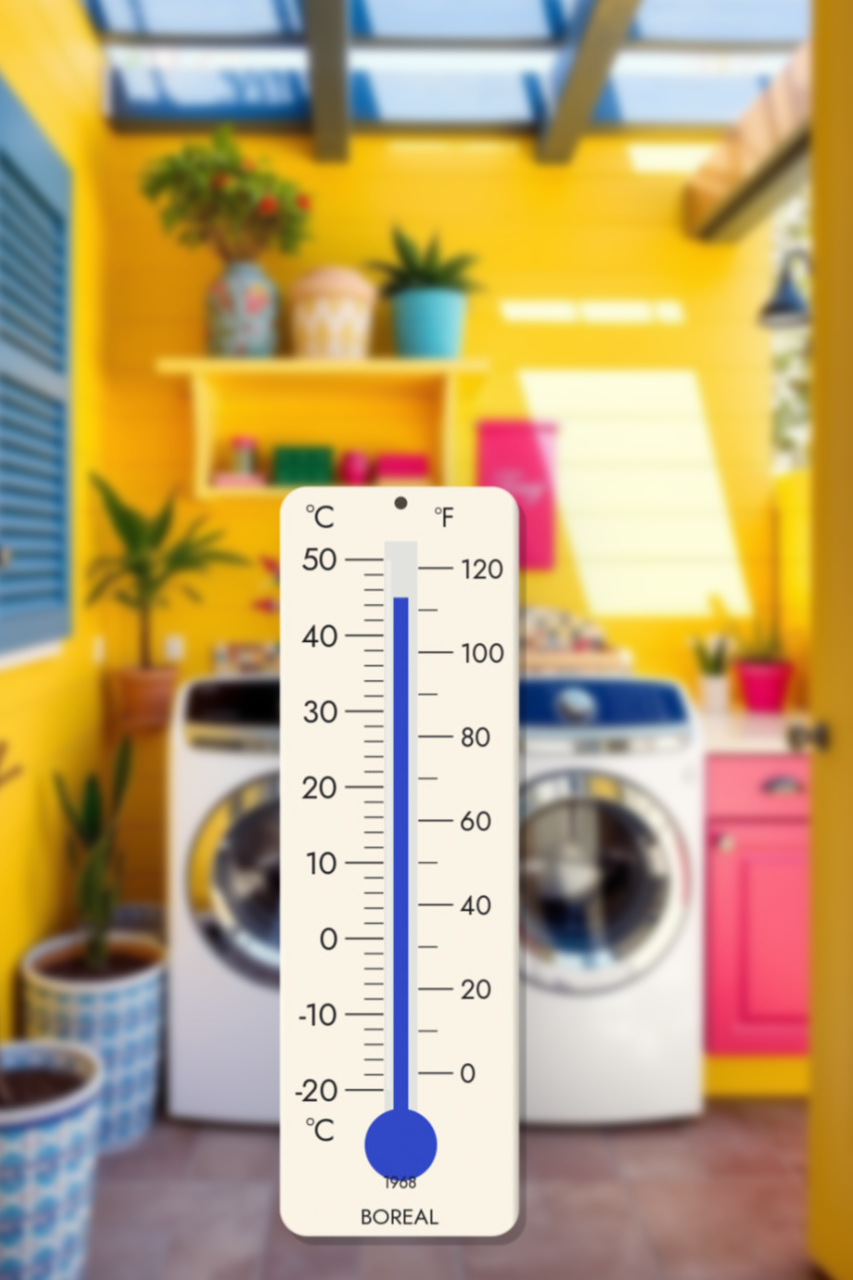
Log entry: 45 °C
